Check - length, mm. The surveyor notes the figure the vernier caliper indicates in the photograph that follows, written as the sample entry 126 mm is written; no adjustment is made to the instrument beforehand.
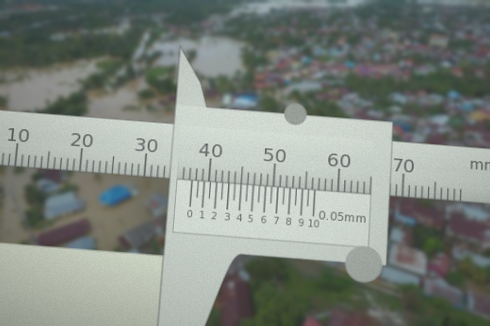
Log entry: 37.4 mm
